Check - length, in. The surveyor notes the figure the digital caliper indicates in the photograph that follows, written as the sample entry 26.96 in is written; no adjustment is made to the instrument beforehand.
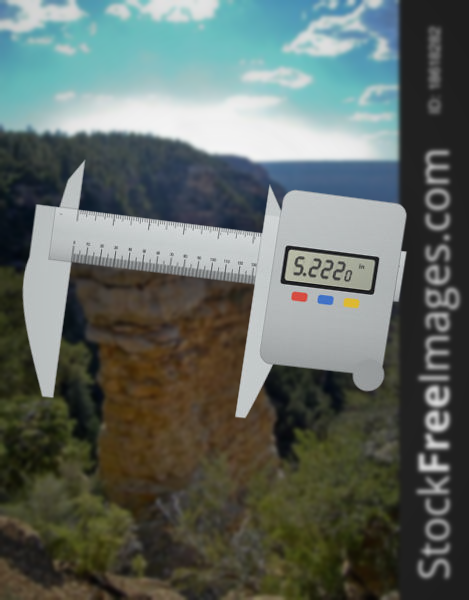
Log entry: 5.2220 in
